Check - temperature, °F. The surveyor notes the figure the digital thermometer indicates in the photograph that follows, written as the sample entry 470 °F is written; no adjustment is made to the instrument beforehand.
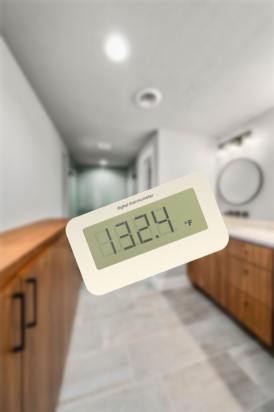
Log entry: 132.4 °F
